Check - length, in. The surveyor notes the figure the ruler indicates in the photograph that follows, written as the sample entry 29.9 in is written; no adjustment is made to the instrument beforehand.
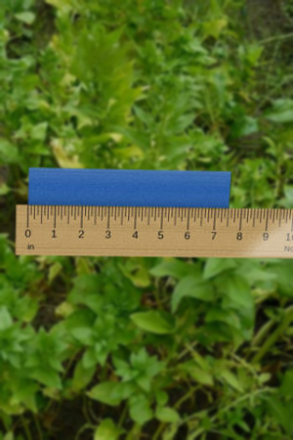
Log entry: 7.5 in
